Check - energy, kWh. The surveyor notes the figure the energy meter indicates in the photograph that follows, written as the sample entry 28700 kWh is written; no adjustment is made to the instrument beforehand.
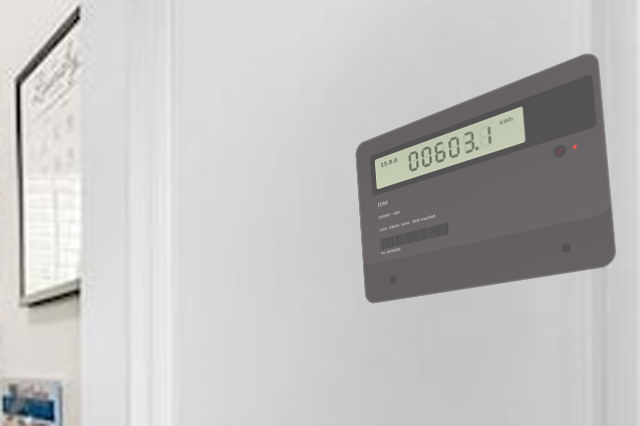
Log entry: 603.1 kWh
